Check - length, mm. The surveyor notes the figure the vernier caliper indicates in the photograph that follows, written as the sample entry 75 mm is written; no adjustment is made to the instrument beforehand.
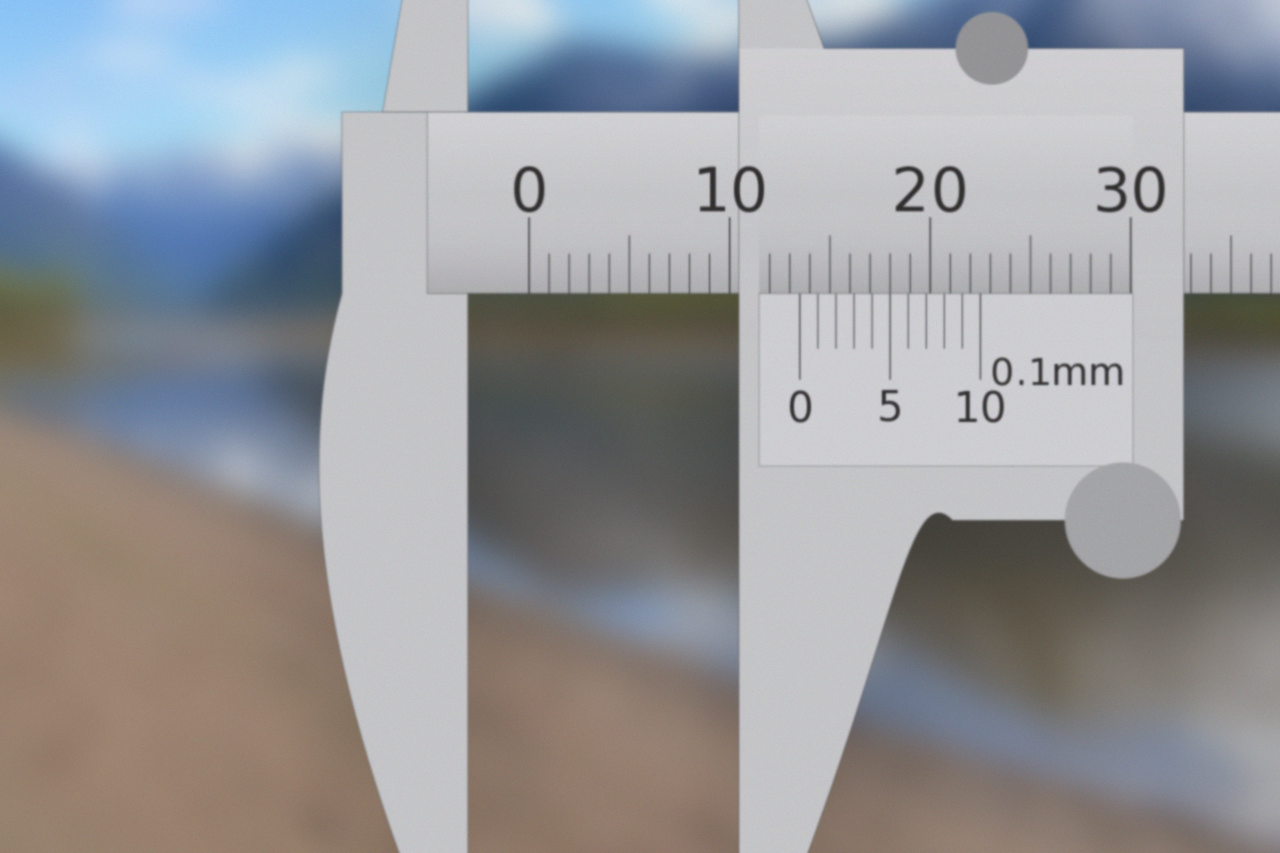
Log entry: 13.5 mm
